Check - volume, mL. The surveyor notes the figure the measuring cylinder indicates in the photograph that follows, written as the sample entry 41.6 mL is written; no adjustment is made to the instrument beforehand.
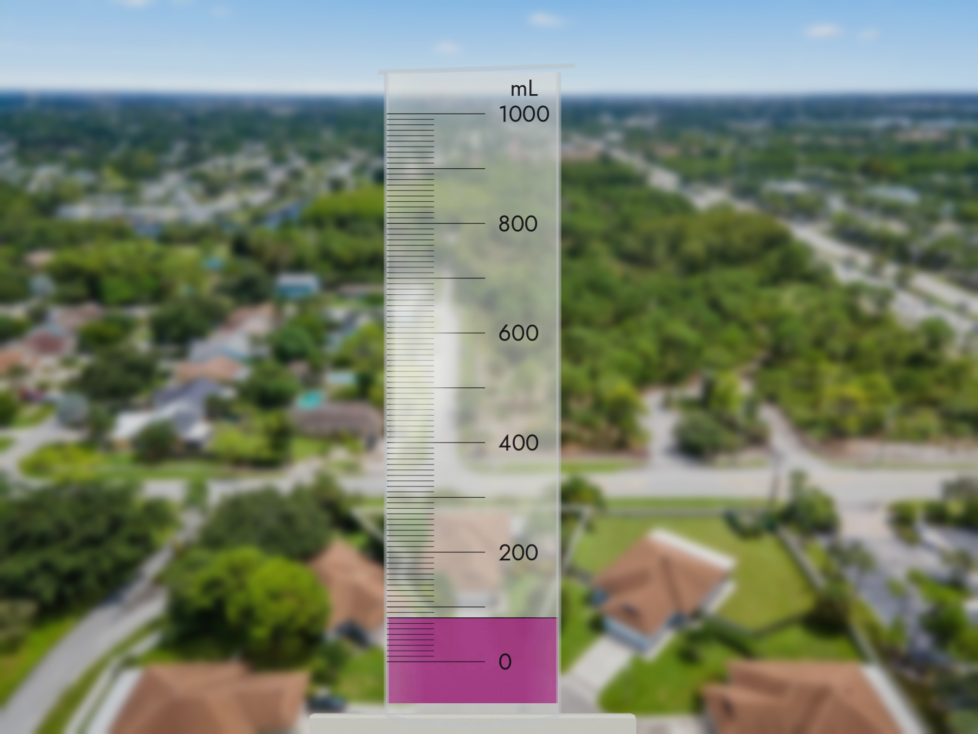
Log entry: 80 mL
